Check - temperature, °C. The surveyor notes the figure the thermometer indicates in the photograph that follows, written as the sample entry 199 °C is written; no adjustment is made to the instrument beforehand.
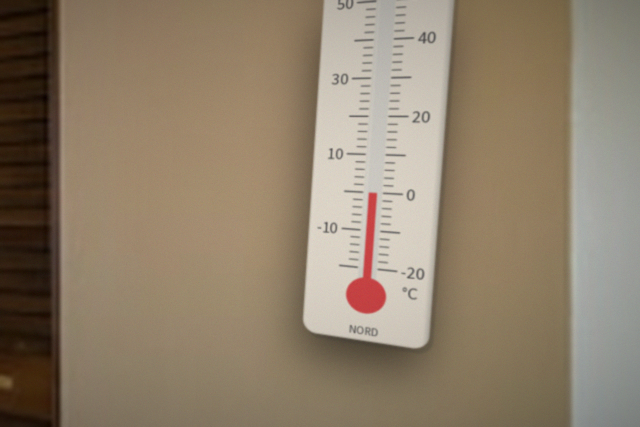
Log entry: 0 °C
